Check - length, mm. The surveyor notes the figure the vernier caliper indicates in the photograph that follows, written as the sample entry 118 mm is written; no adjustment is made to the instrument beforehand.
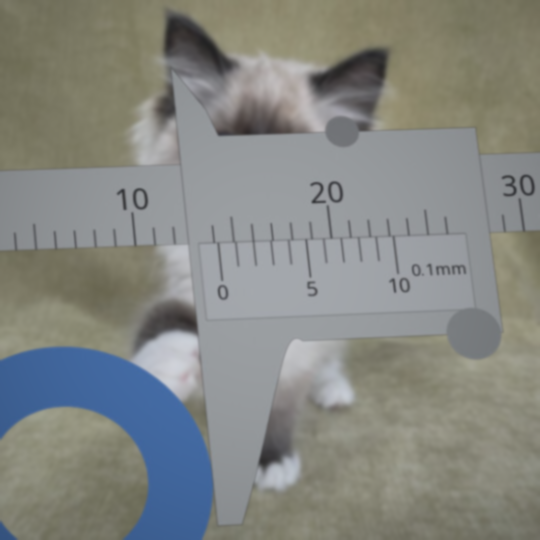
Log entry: 14.2 mm
